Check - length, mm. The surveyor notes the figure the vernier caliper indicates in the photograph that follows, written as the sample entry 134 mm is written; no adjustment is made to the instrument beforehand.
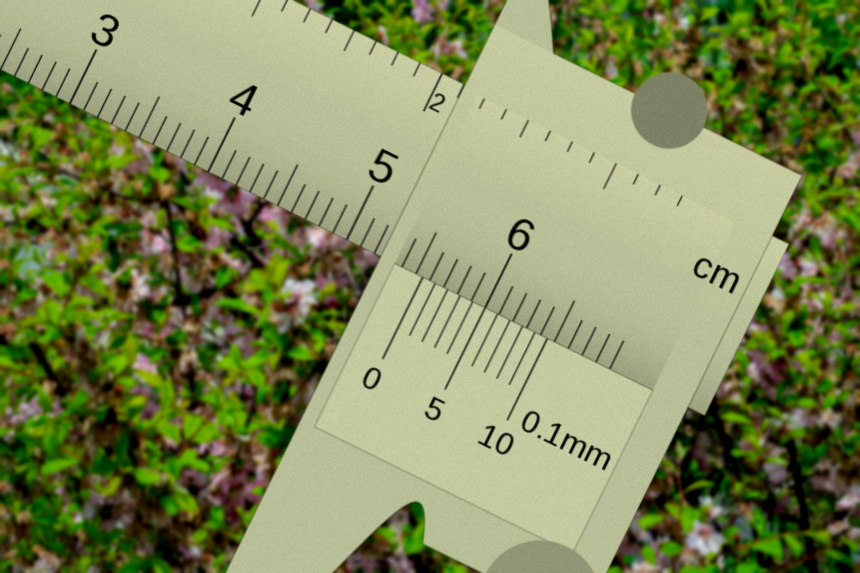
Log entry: 55.5 mm
